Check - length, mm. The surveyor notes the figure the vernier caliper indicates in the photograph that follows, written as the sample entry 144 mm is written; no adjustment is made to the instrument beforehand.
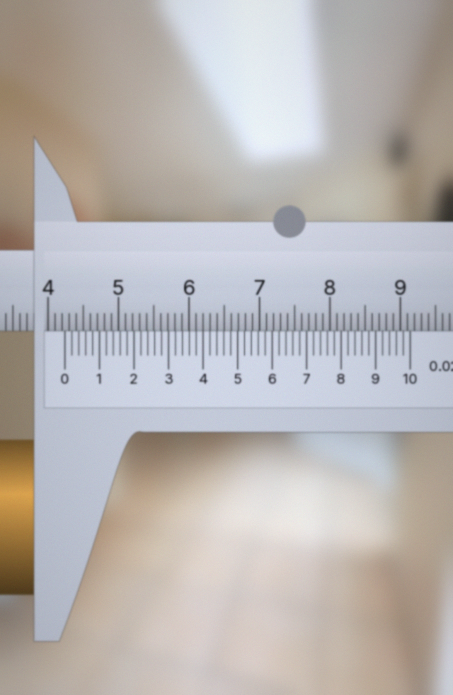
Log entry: 42.4 mm
